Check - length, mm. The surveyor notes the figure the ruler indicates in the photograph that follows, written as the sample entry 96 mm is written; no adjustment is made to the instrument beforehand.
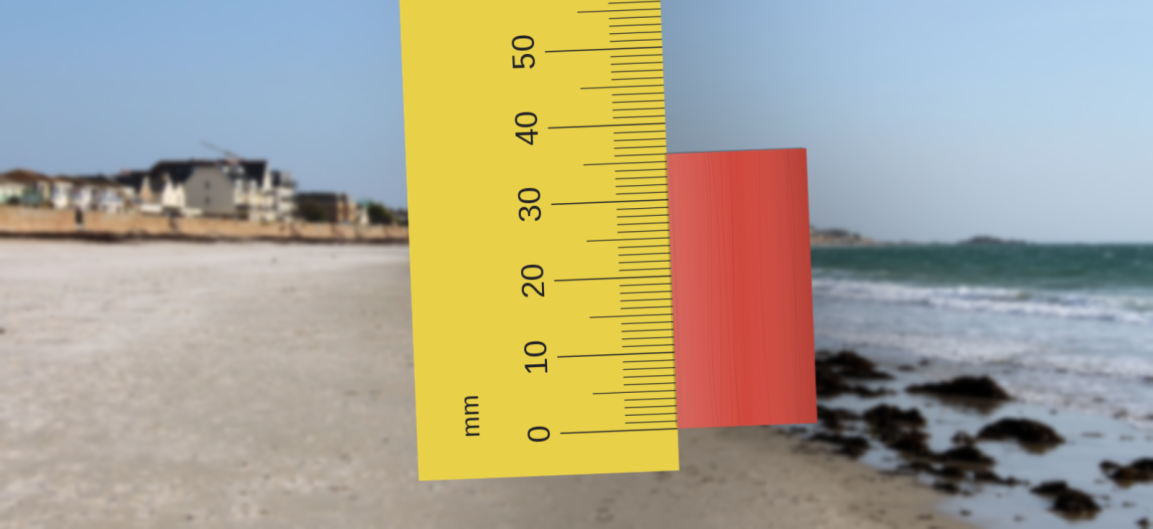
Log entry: 36 mm
